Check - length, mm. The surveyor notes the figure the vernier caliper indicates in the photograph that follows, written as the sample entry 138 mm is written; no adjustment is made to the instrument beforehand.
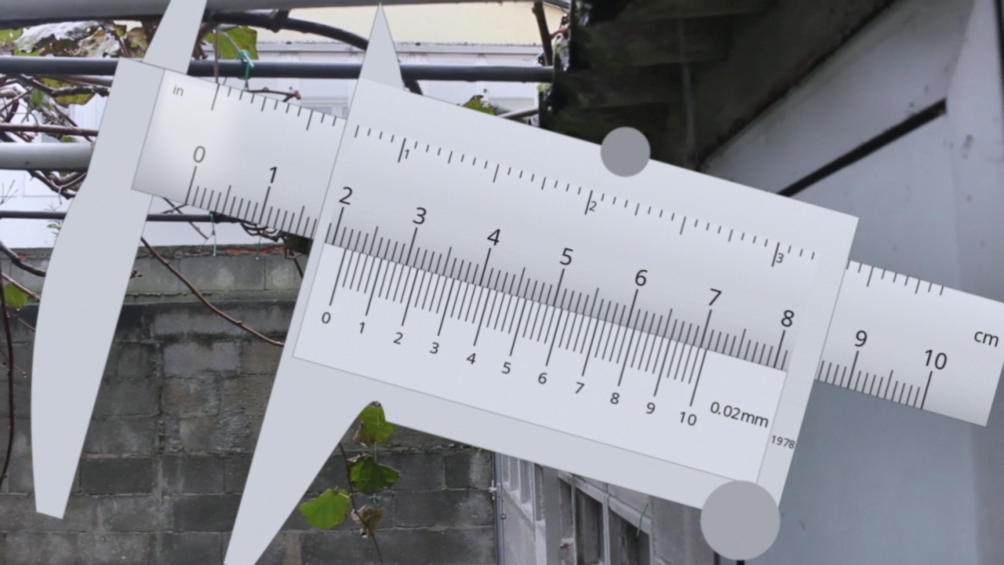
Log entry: 21.8 mm
